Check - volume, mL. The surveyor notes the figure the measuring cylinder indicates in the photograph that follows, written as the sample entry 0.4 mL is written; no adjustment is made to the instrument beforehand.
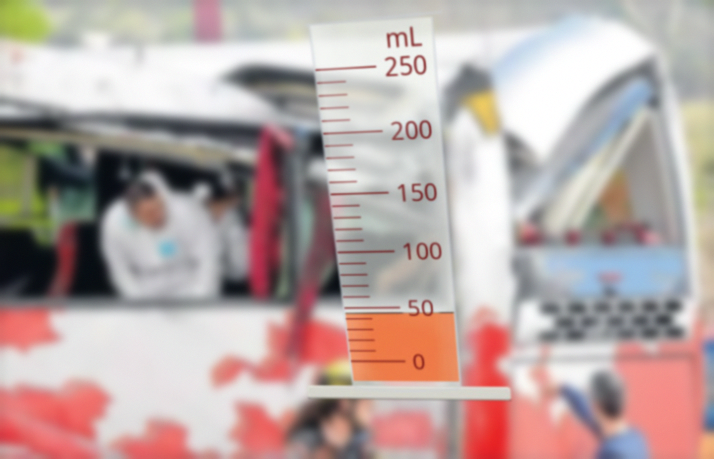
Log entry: 45 mL
